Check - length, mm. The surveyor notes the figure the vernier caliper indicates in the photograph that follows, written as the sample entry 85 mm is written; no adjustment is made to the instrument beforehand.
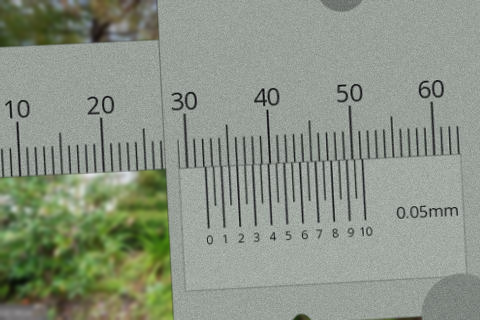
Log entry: 32.2 mm
